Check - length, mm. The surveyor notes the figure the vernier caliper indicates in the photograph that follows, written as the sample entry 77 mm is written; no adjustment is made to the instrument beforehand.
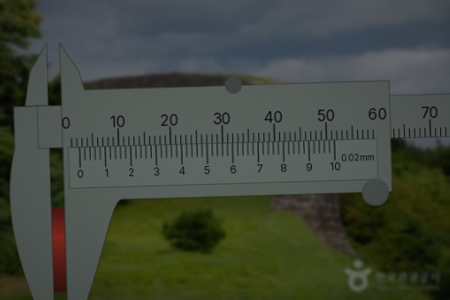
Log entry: 2.5 mm
